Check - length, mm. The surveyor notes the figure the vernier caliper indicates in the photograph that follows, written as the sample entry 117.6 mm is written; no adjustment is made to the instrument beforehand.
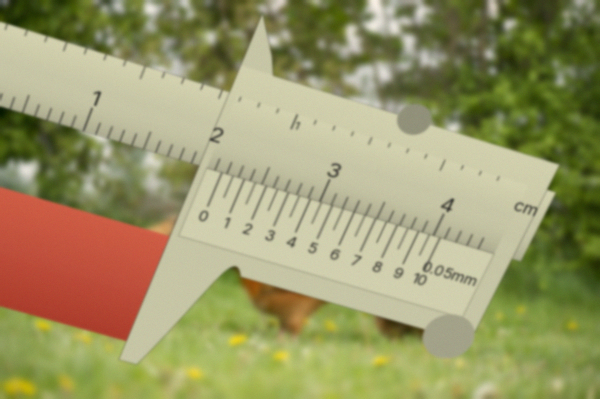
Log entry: 21.6 mm
